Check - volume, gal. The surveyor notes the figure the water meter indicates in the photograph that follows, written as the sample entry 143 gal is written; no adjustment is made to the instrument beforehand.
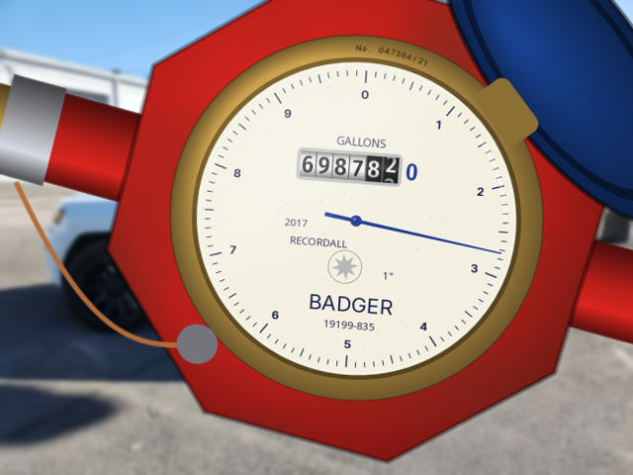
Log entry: 6987822.7 gal
